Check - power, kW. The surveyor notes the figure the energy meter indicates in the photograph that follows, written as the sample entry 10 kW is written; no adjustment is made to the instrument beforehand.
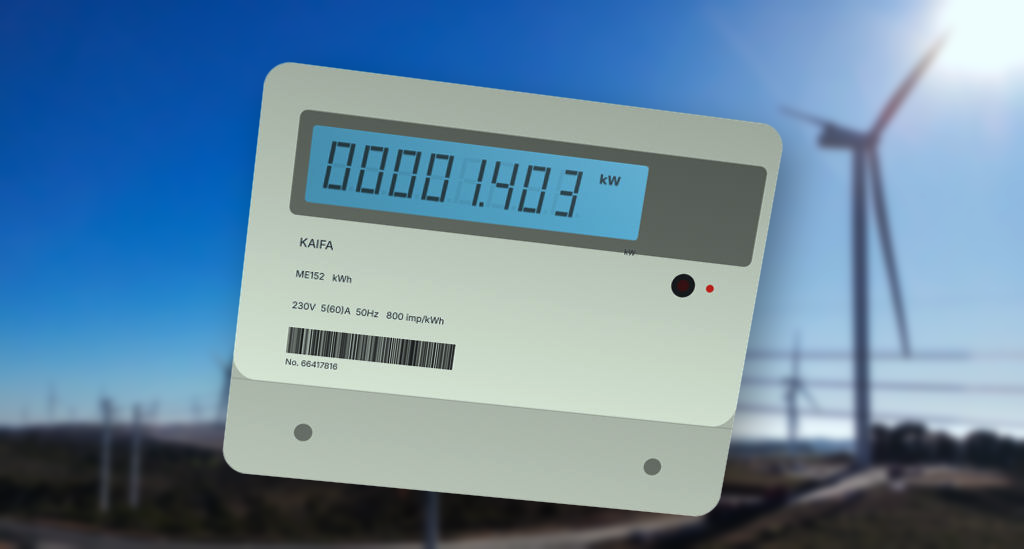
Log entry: 1.403 kW
